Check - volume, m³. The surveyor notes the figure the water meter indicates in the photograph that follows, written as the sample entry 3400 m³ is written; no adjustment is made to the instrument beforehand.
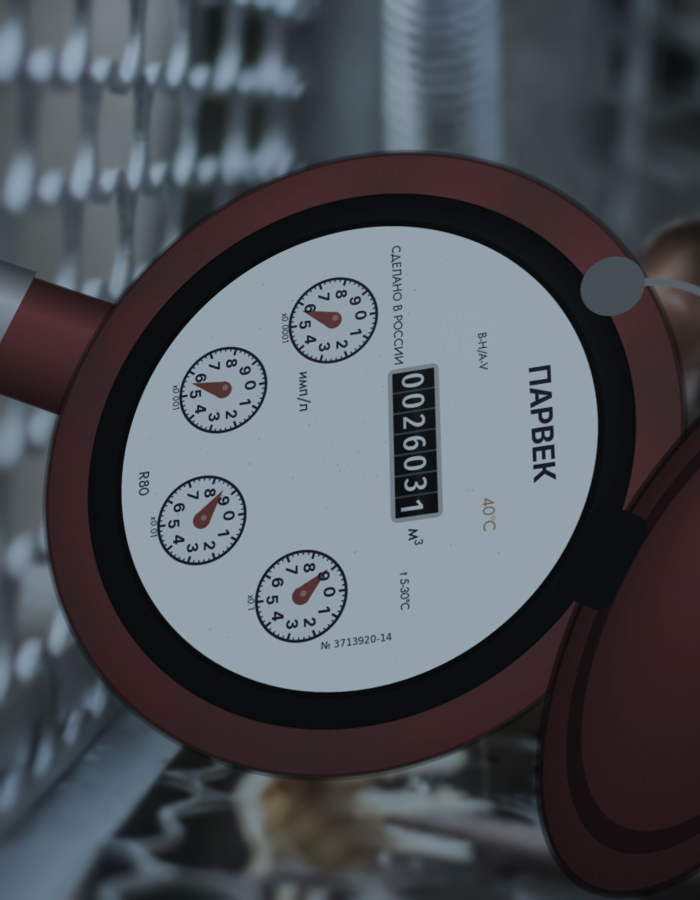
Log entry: 26030.8855 m³
